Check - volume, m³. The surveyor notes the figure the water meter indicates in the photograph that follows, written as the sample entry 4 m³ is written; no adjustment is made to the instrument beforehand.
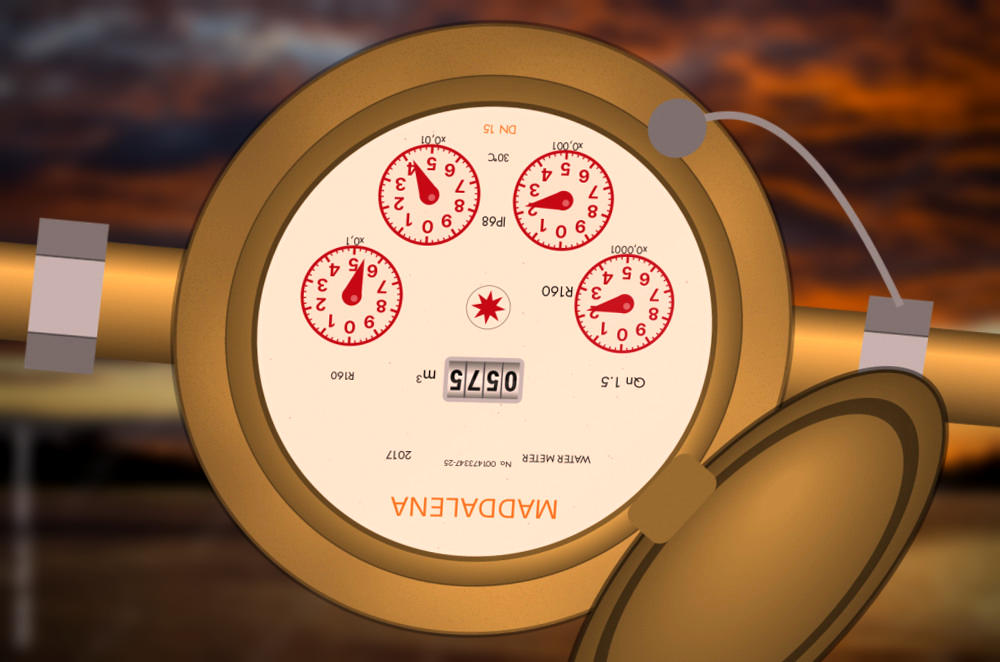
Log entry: 575.5422 m³
